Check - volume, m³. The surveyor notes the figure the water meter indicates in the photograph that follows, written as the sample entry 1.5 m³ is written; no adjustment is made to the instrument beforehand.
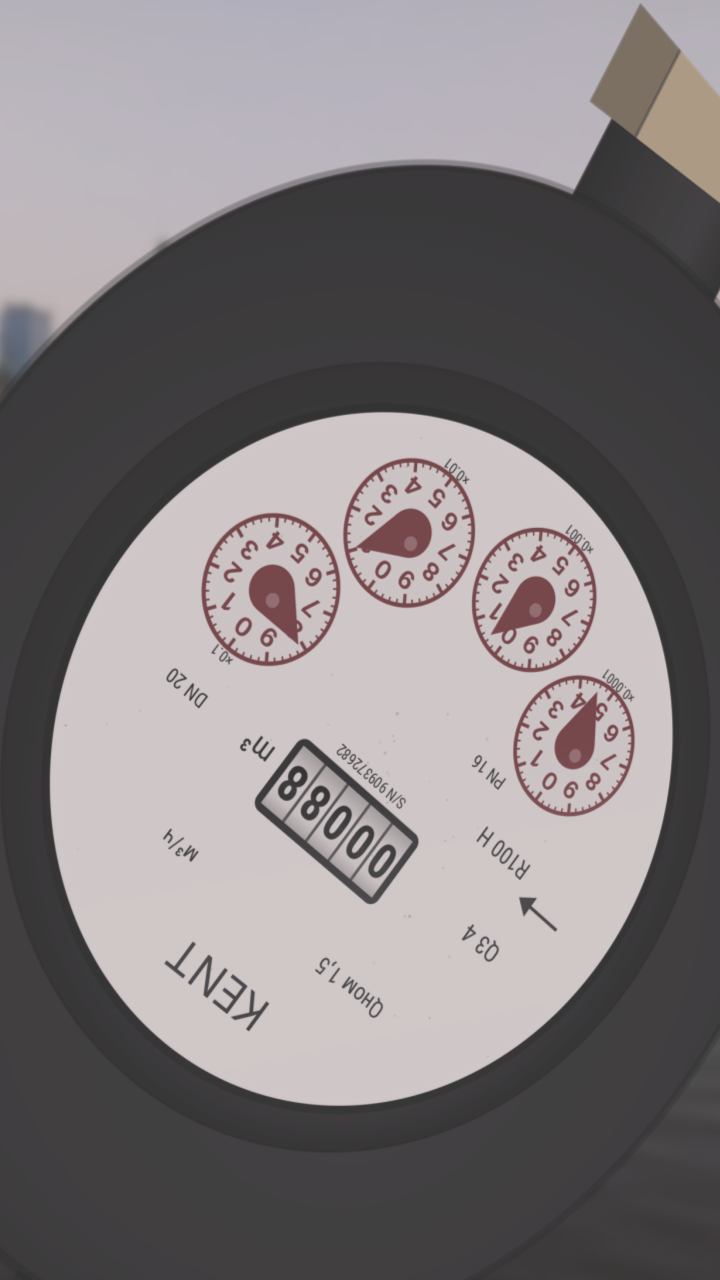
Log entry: 88.8104 m³
